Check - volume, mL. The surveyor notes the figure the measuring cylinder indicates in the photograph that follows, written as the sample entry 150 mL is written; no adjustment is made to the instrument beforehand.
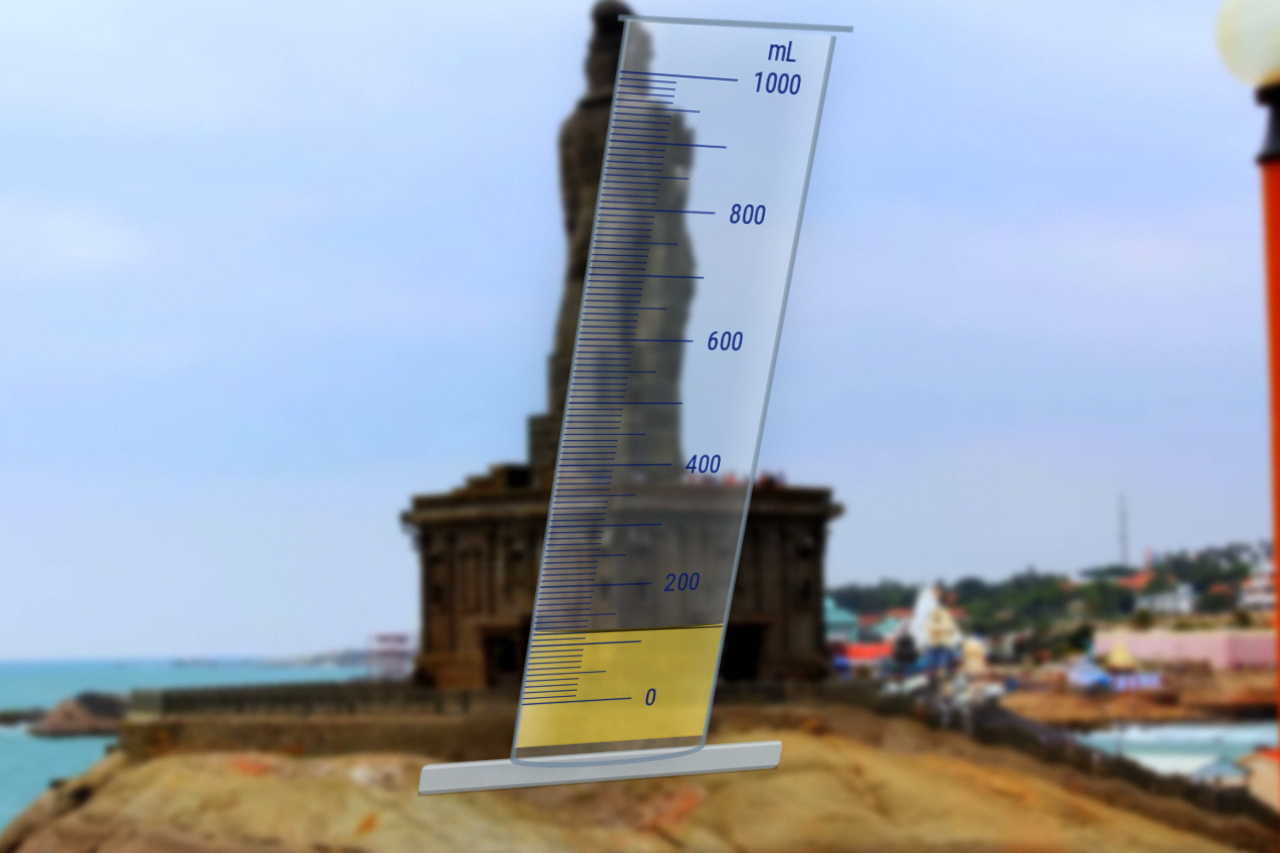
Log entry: 120 mL
